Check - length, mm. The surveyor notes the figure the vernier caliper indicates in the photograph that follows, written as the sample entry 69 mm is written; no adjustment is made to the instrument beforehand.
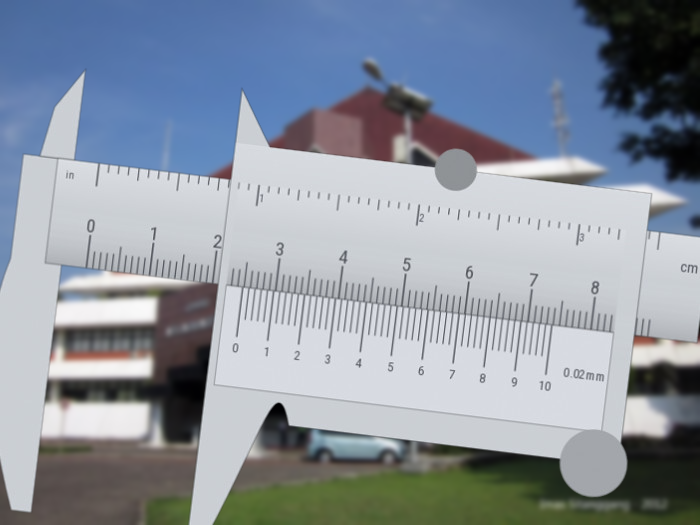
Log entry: 24.8 mm
